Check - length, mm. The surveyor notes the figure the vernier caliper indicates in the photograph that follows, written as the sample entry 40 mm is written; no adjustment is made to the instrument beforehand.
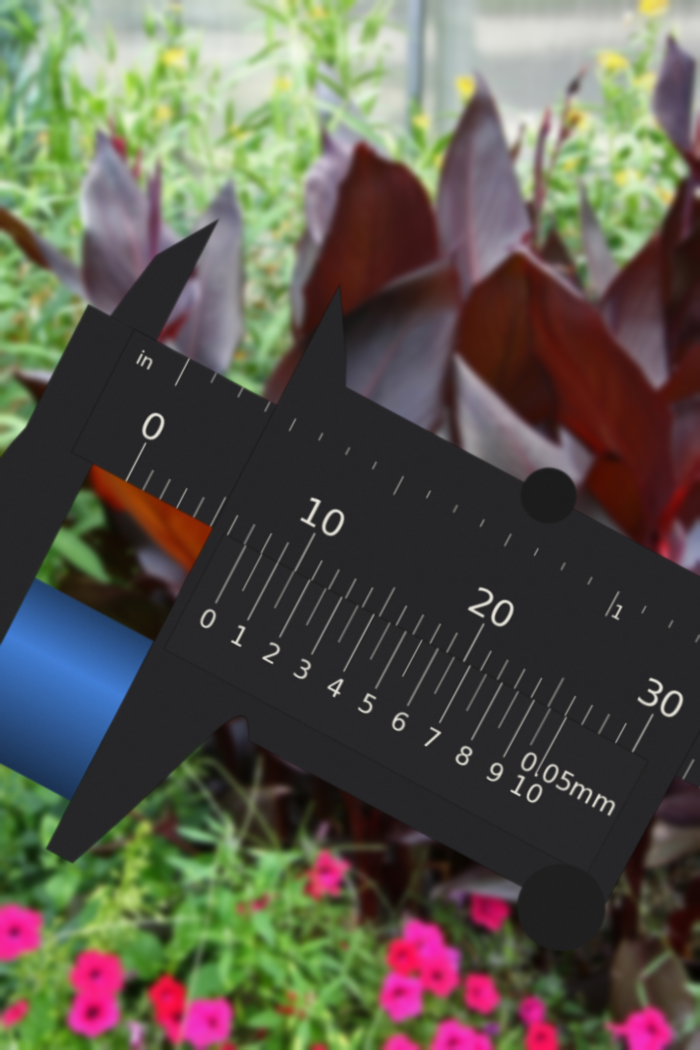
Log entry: 7.1 mm
